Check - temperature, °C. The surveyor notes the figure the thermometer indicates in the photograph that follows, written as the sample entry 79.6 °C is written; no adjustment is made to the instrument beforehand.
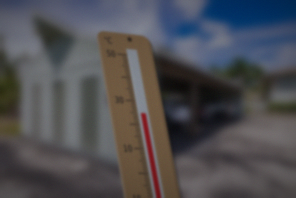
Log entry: 25 °C
